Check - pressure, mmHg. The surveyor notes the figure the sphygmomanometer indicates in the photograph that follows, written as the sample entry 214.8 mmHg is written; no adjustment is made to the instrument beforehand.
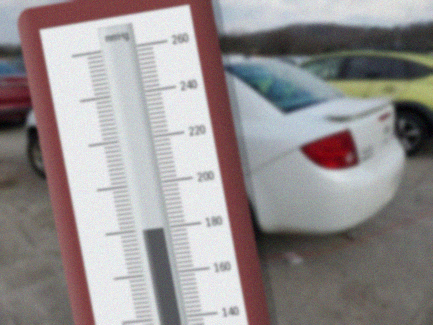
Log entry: 180 mmHg
